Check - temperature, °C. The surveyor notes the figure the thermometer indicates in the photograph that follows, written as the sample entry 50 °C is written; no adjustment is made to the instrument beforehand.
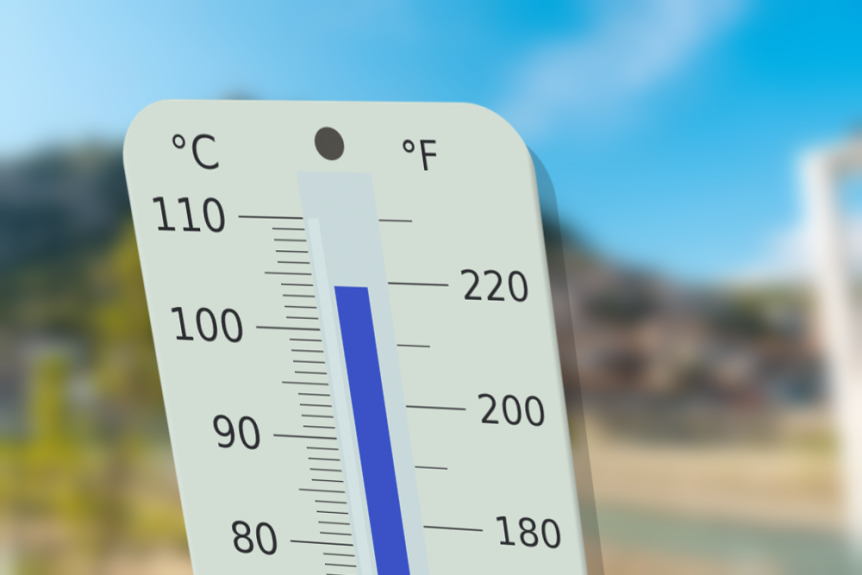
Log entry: 104 °C
